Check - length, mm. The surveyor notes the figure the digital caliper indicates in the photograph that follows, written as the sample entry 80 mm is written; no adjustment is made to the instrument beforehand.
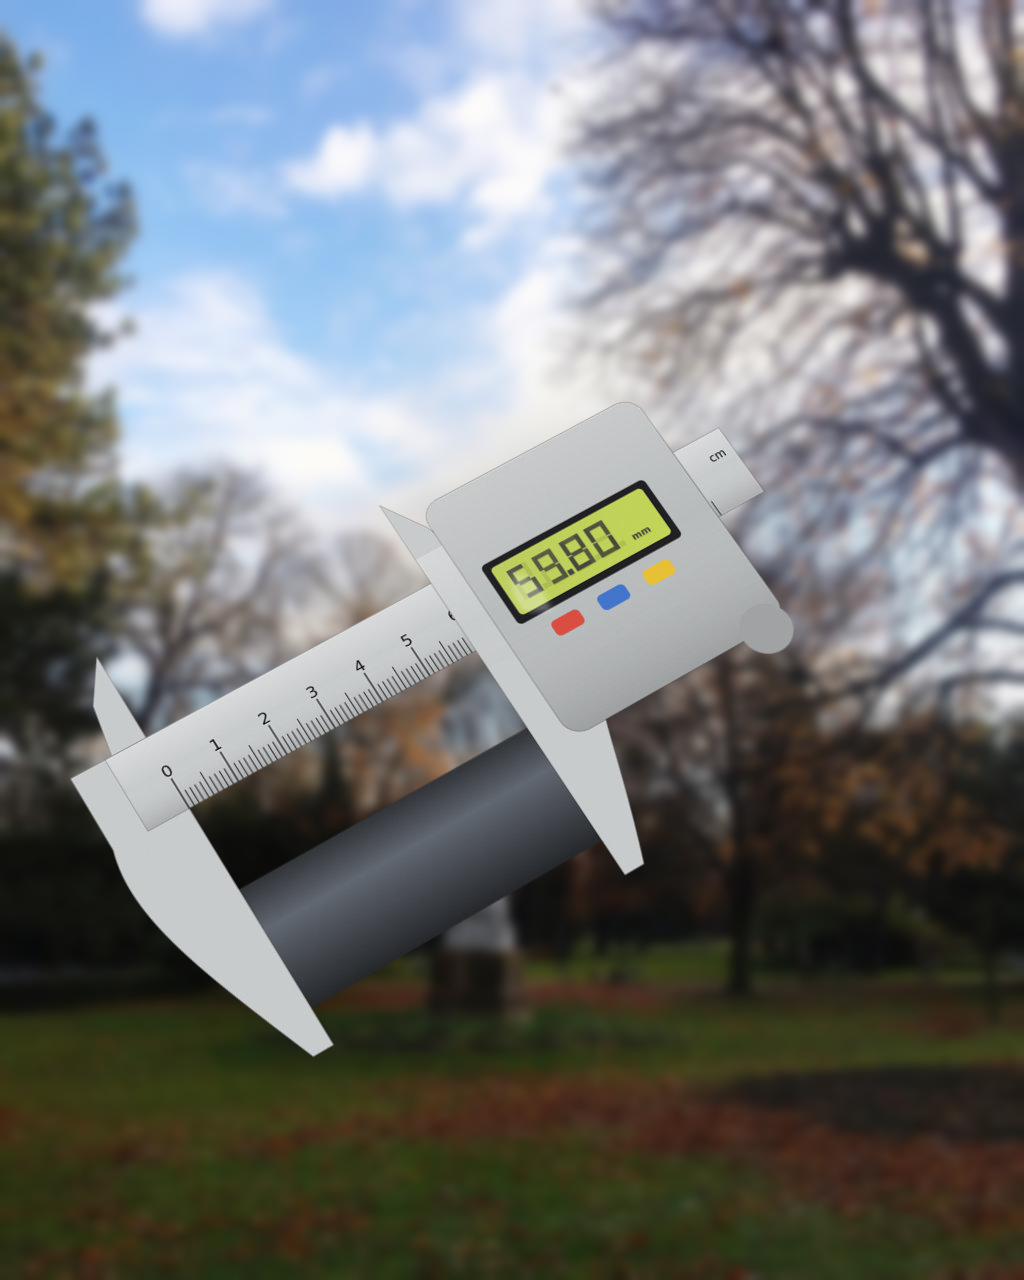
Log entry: 59.80 mm
